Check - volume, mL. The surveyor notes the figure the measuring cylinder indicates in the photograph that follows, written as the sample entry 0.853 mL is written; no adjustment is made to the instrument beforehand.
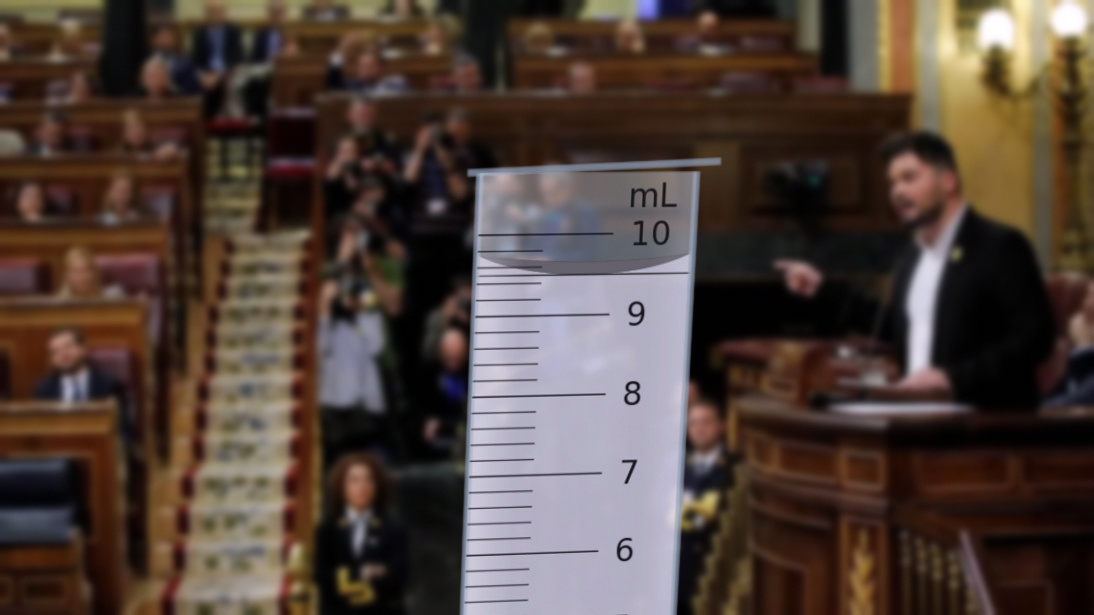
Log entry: 9.5 mL
